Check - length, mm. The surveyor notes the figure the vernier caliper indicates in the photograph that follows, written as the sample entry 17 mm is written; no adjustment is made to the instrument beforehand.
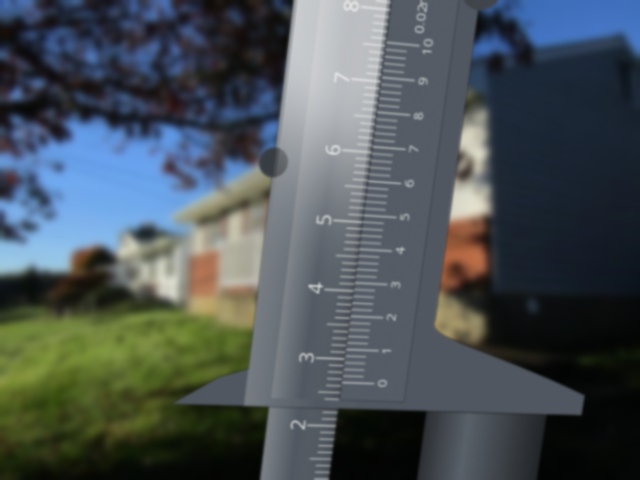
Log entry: 26.5 mm
